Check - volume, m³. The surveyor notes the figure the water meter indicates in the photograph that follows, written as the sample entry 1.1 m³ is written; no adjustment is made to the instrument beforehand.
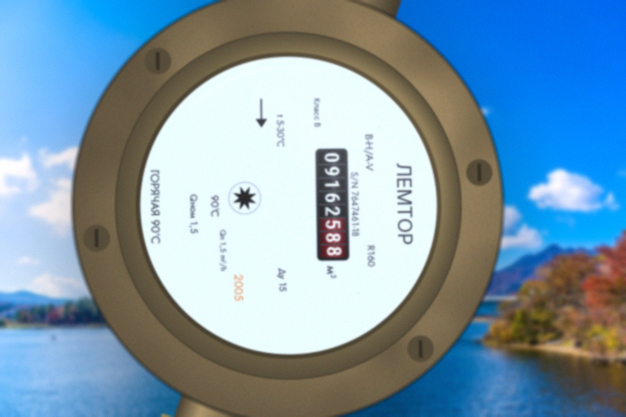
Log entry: 9162.588 m³
